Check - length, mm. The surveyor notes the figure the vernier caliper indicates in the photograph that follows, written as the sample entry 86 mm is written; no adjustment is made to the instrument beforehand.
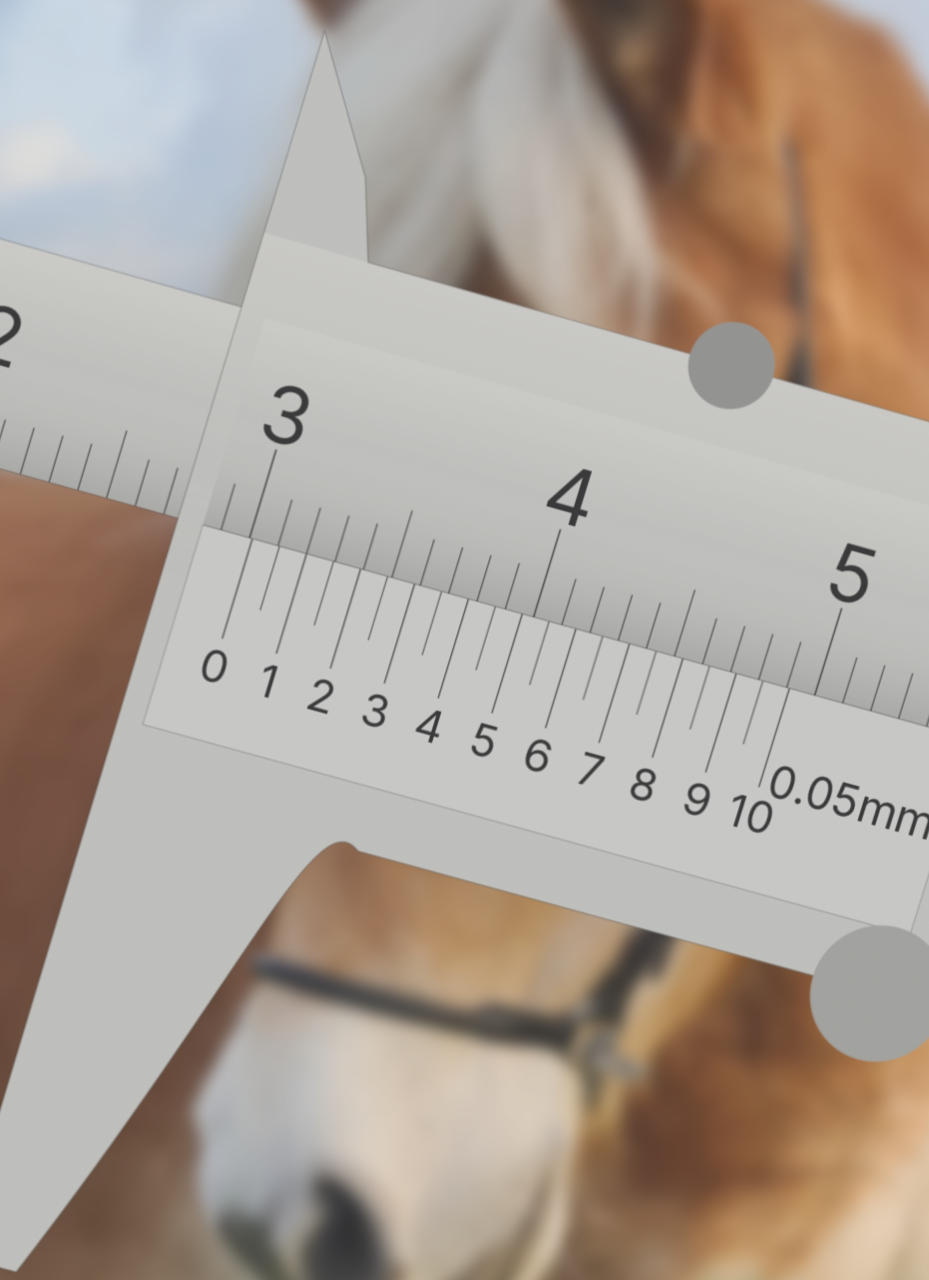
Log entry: 30.10 mm
